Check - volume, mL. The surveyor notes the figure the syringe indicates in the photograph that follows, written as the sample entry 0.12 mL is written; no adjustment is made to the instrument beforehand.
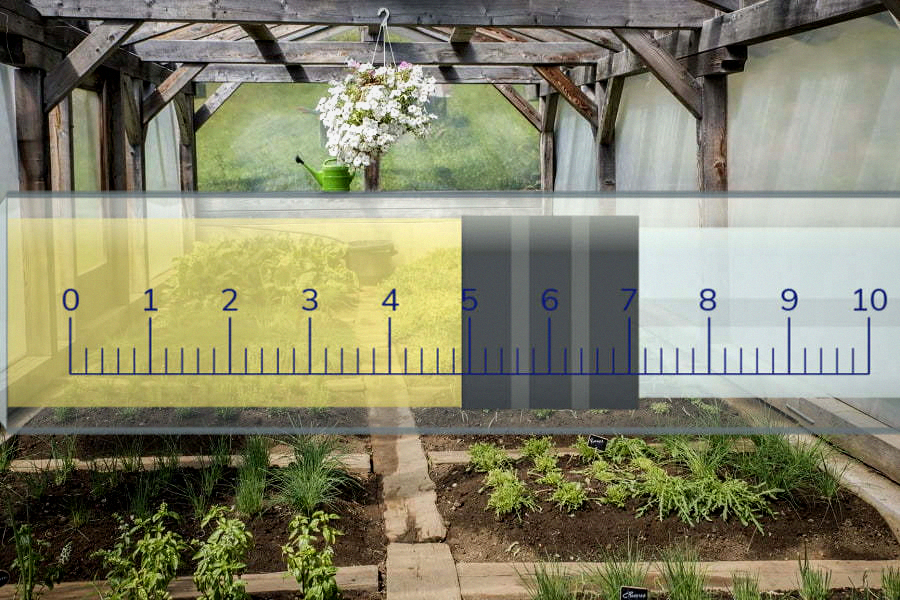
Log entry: 4.9 mL
